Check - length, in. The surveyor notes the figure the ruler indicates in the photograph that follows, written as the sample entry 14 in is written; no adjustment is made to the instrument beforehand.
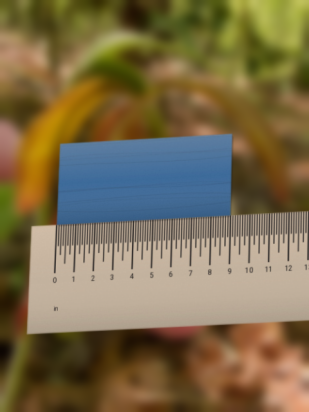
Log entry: 9 in
